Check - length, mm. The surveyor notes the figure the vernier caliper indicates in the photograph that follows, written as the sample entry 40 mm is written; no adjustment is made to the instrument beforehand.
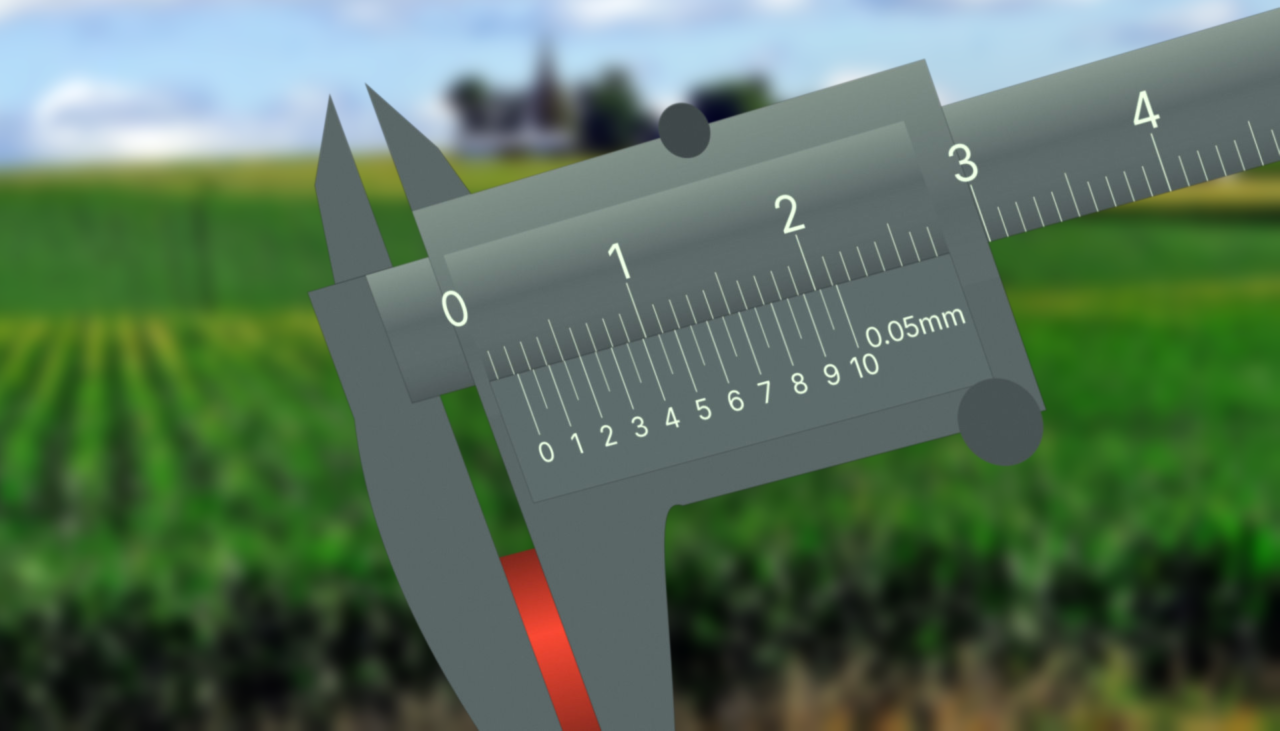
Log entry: 2.2 mm
